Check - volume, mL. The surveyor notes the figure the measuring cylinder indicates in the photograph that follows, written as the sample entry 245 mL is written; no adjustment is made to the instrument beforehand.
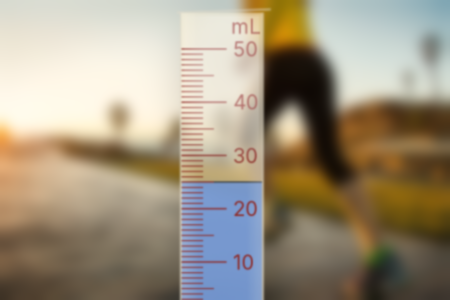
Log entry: 25 mL
